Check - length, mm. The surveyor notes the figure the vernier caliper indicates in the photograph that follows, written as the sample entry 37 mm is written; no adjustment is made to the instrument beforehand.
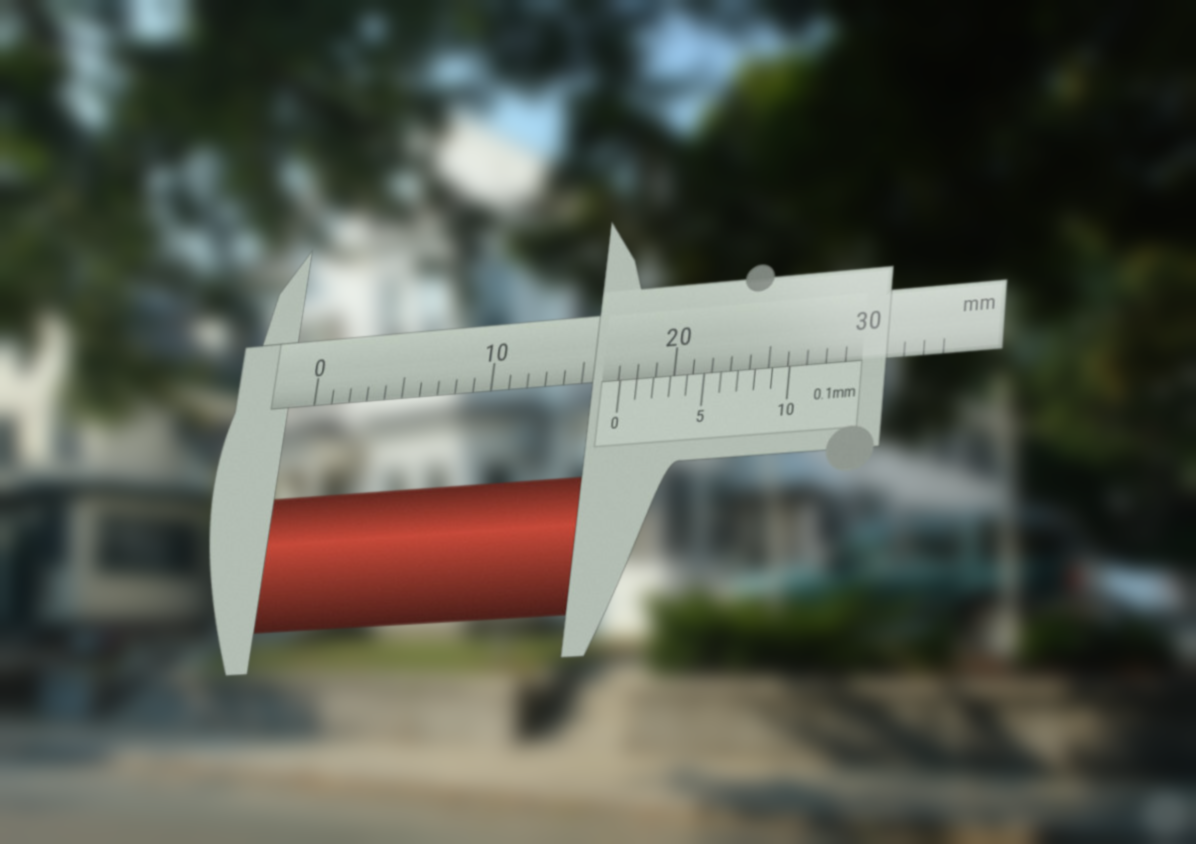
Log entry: 17.1 mm
